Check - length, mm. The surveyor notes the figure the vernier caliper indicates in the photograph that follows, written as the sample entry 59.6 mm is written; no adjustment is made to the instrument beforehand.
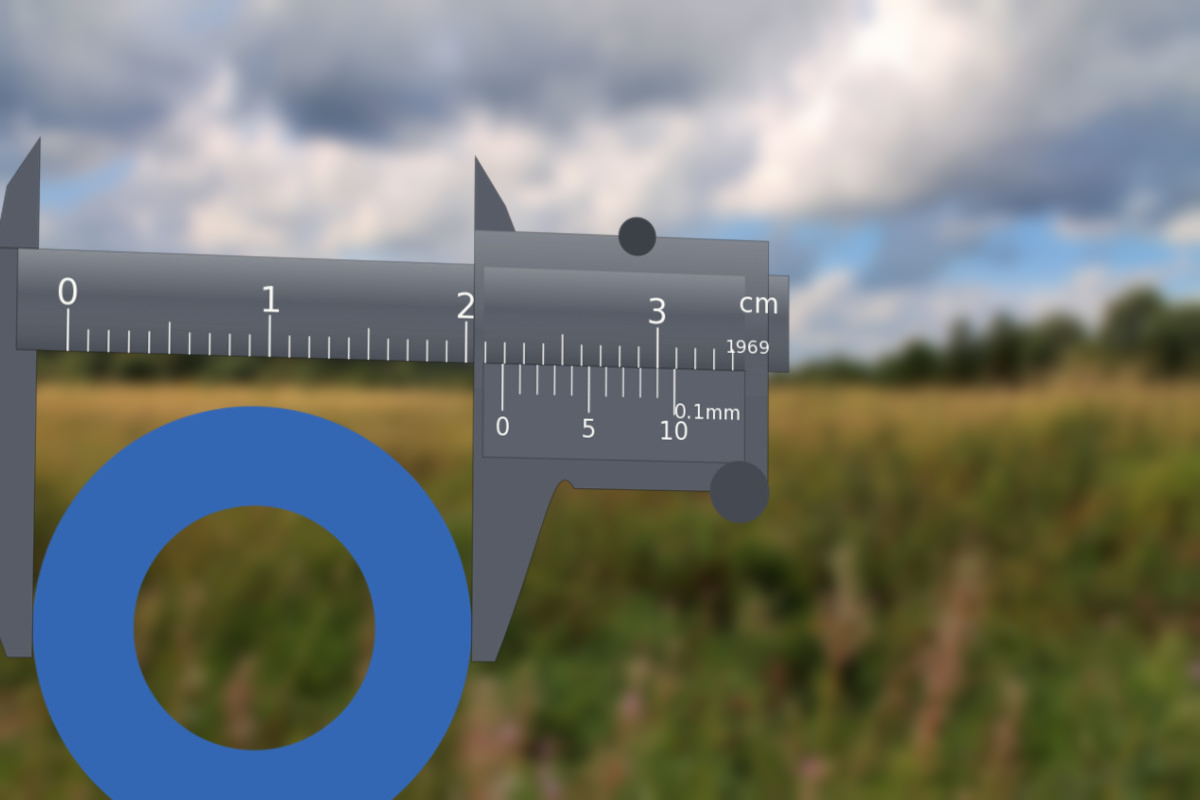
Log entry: 21.9 mm
